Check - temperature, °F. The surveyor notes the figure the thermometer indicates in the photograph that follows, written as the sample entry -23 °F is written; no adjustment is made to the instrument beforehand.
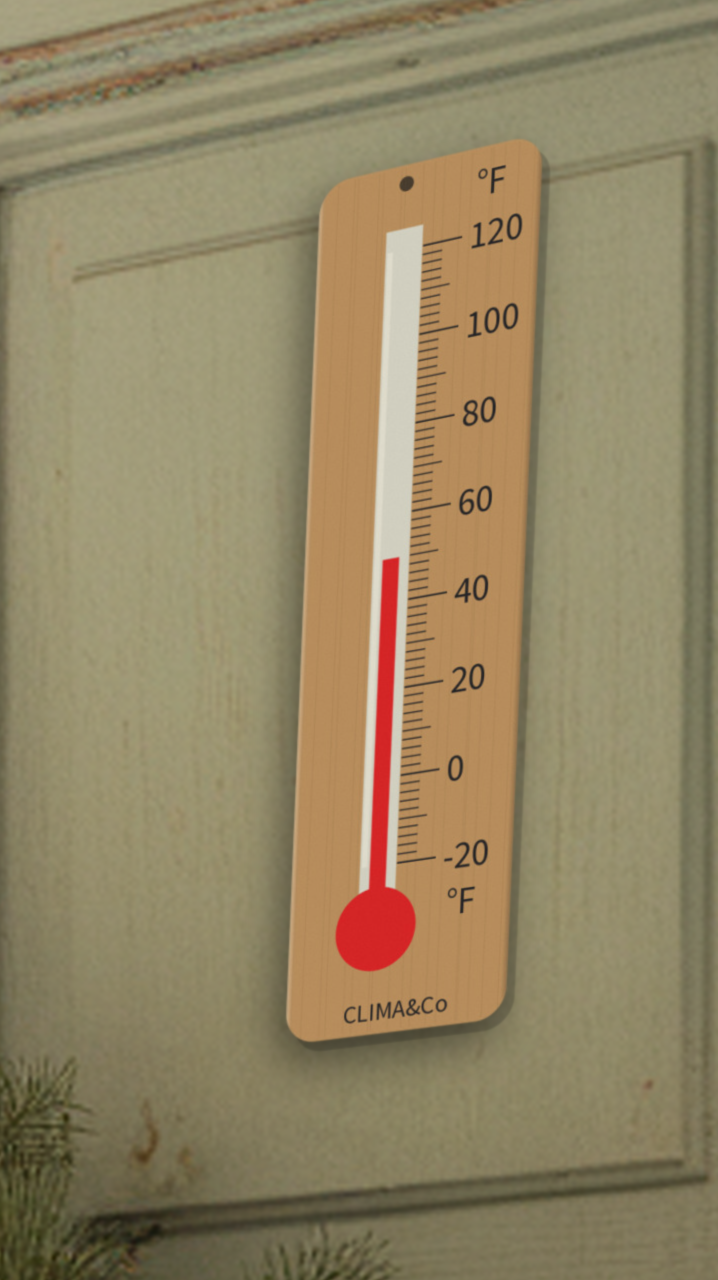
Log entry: 50 °F
